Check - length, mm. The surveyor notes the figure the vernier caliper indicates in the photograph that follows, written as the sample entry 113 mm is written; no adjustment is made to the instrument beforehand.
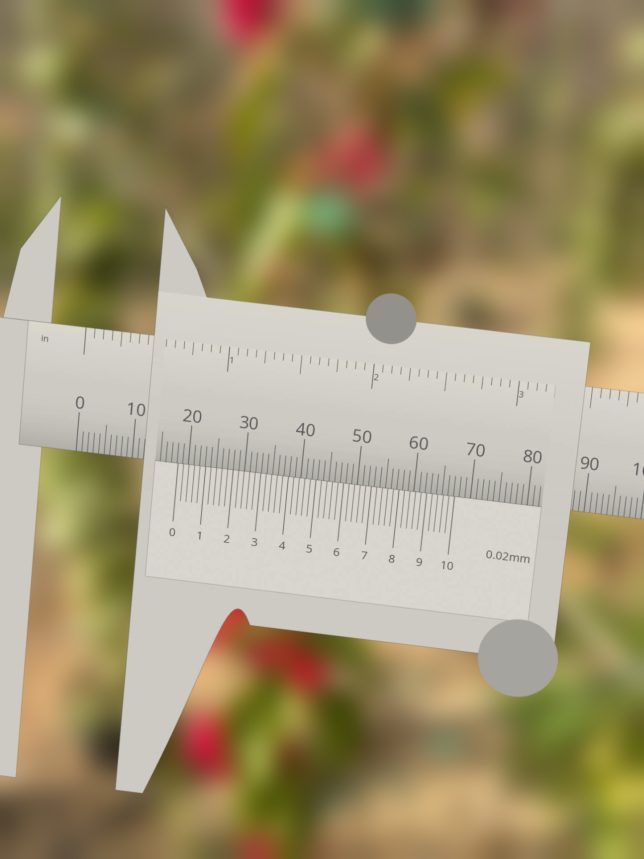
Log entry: 18.2 mm
